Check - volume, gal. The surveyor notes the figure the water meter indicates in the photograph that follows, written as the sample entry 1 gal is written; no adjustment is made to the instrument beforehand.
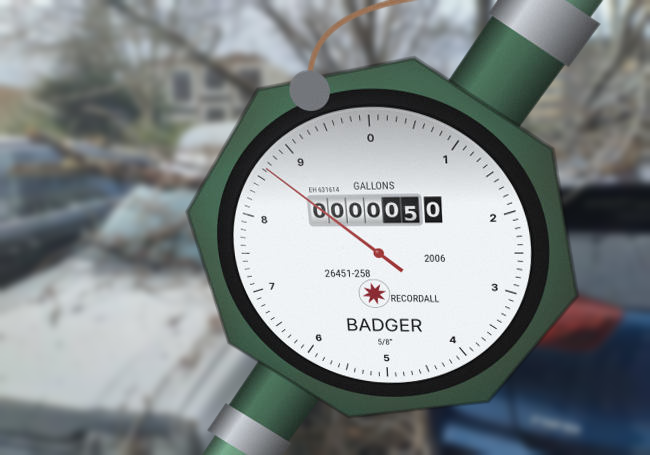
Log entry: 48.6 gal
